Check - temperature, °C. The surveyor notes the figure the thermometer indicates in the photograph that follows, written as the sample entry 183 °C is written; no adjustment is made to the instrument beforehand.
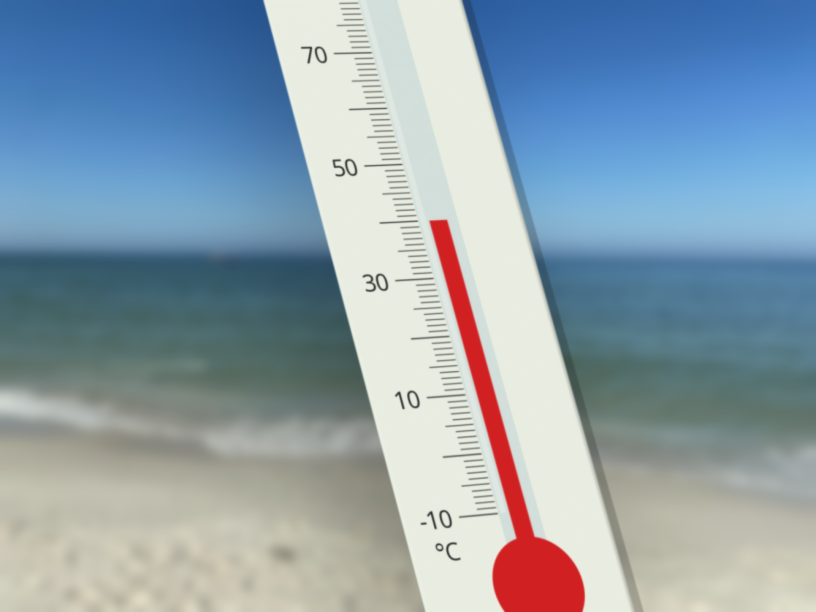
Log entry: 40 °C
